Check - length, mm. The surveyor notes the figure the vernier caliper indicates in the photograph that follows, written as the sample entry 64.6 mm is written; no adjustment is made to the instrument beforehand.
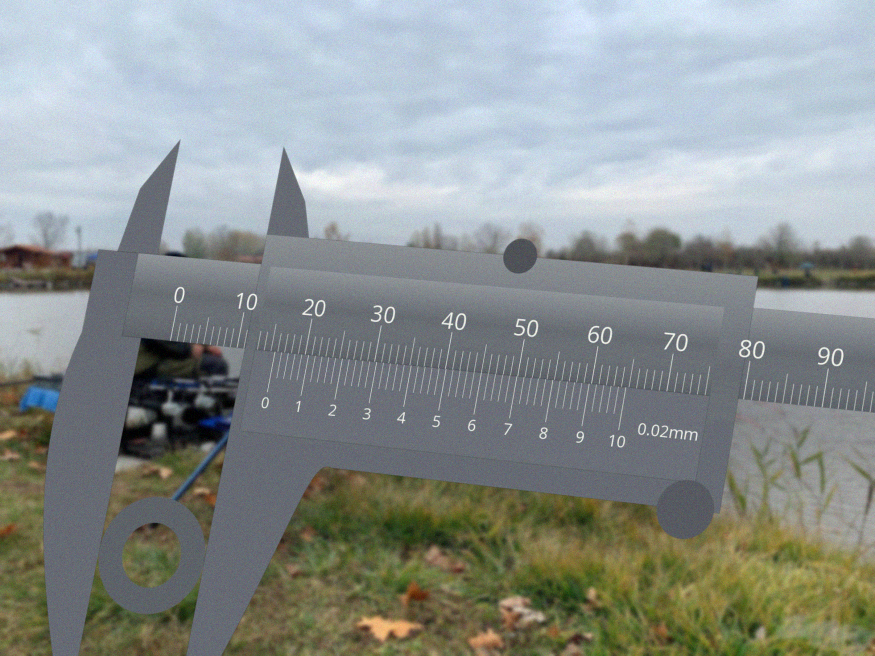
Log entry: 15.6 mm
